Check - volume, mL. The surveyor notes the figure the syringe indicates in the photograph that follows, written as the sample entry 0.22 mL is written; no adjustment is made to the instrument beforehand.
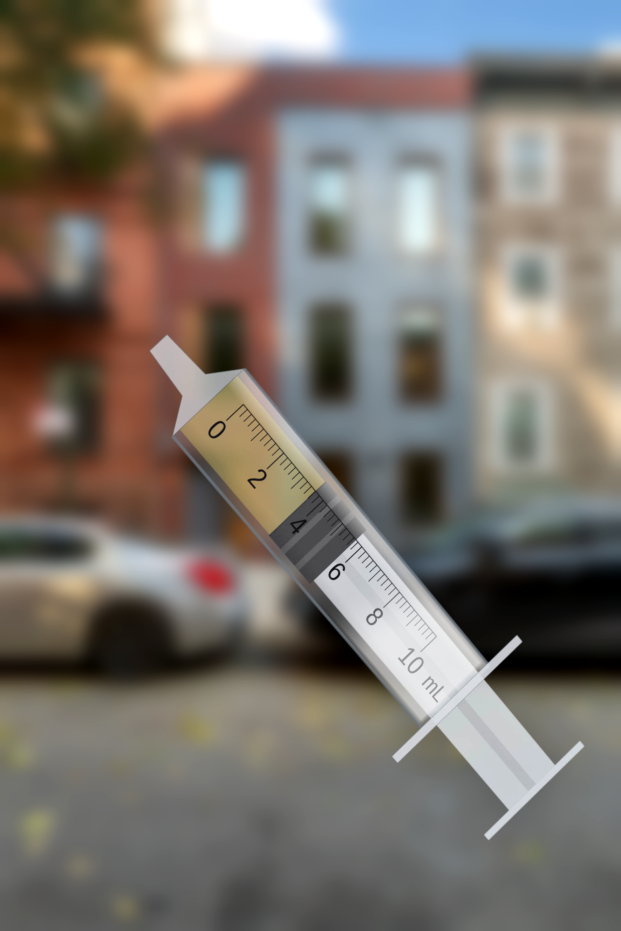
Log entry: 3.6 mL
